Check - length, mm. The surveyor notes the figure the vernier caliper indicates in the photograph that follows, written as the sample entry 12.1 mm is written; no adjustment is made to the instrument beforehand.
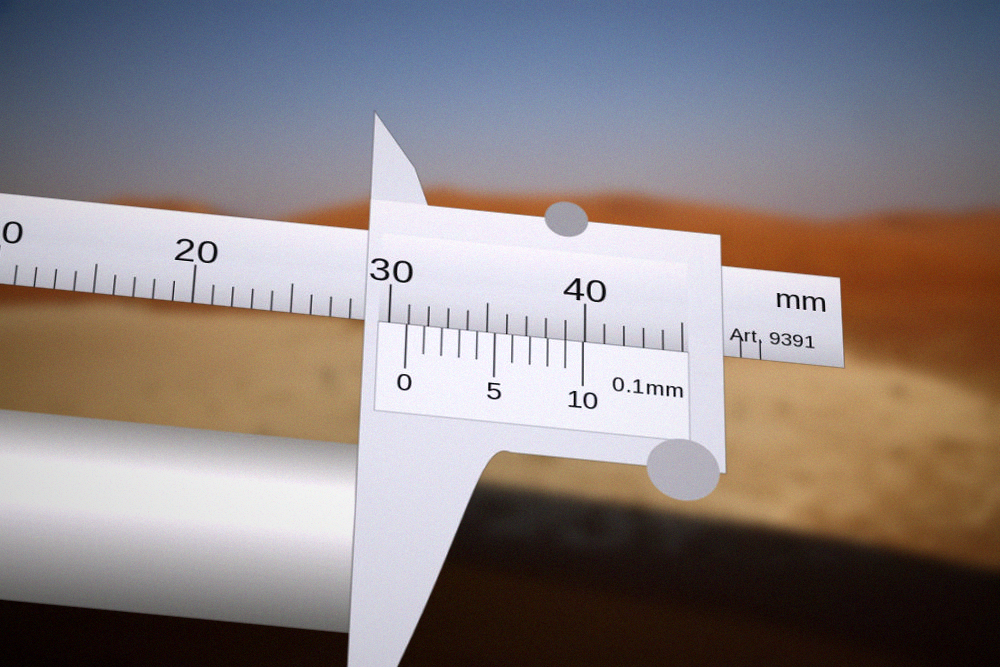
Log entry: 30.9 mm
